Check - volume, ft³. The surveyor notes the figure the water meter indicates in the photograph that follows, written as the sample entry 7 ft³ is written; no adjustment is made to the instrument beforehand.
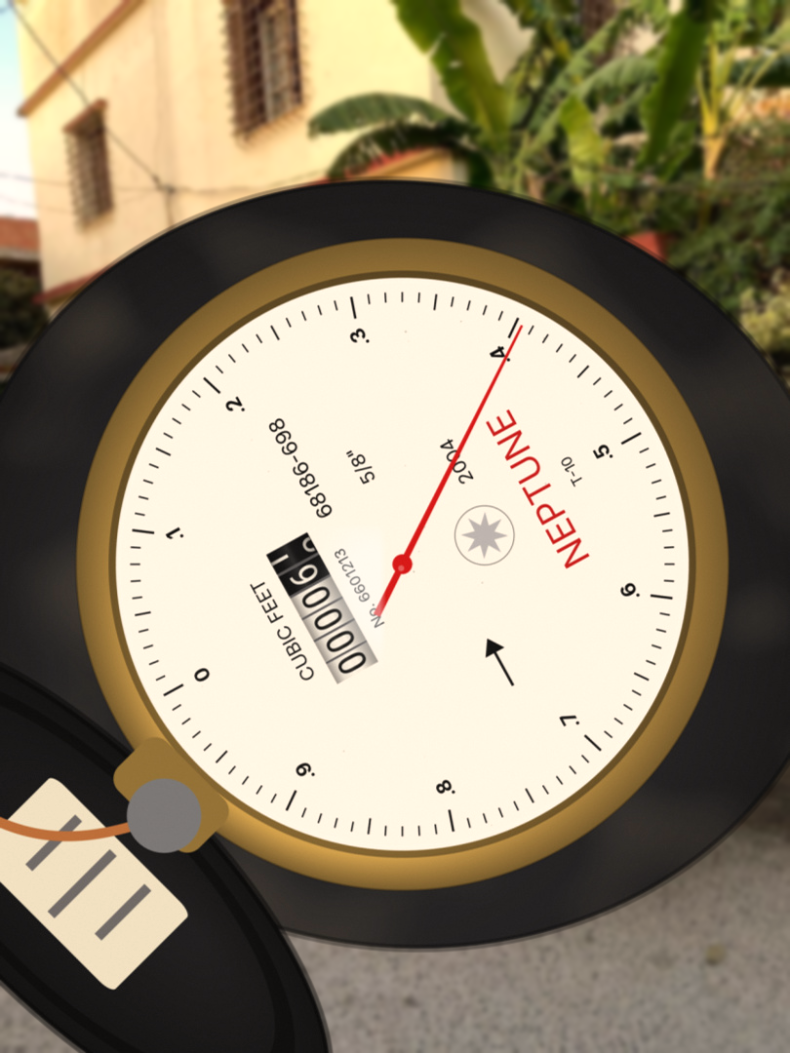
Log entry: 61.40 ft³
